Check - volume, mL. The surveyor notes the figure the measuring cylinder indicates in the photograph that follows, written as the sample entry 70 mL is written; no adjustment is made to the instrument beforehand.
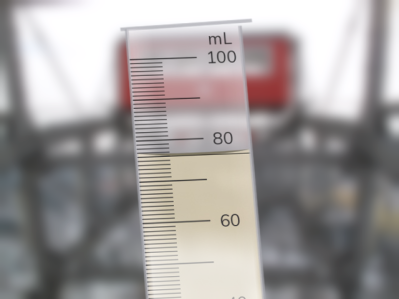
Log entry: 76 mL
